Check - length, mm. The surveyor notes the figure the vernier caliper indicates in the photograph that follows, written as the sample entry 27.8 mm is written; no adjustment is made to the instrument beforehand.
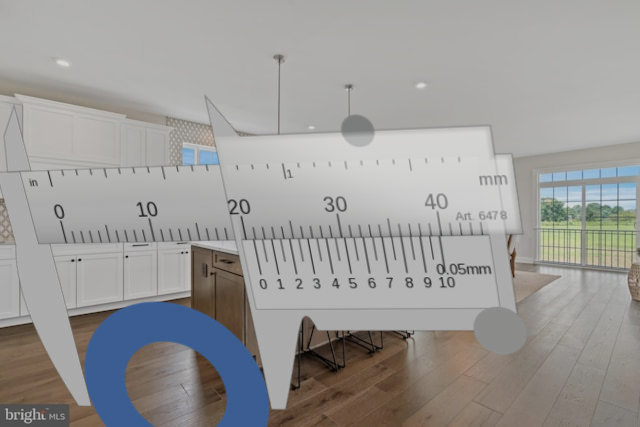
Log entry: 20.8 mm
